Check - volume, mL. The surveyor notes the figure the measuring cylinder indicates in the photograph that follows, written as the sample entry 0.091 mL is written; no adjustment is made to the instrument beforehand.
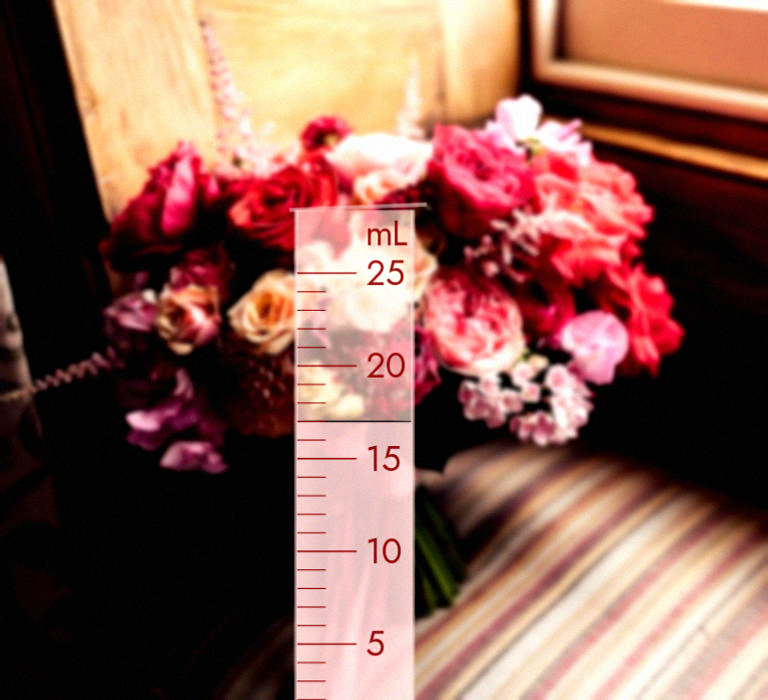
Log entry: 17 mL
